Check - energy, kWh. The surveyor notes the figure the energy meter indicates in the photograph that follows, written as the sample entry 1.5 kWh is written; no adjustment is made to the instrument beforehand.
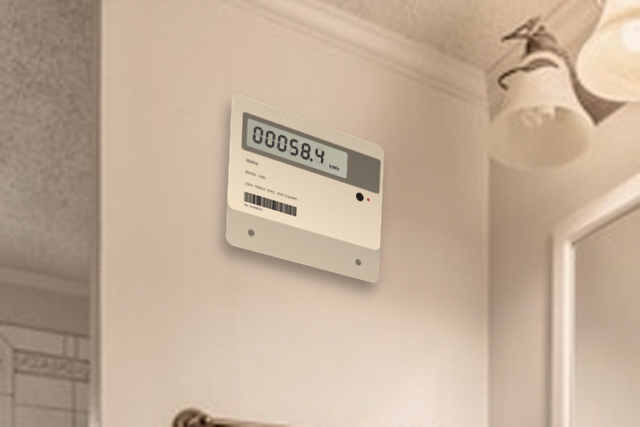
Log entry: 58.4 kWh
